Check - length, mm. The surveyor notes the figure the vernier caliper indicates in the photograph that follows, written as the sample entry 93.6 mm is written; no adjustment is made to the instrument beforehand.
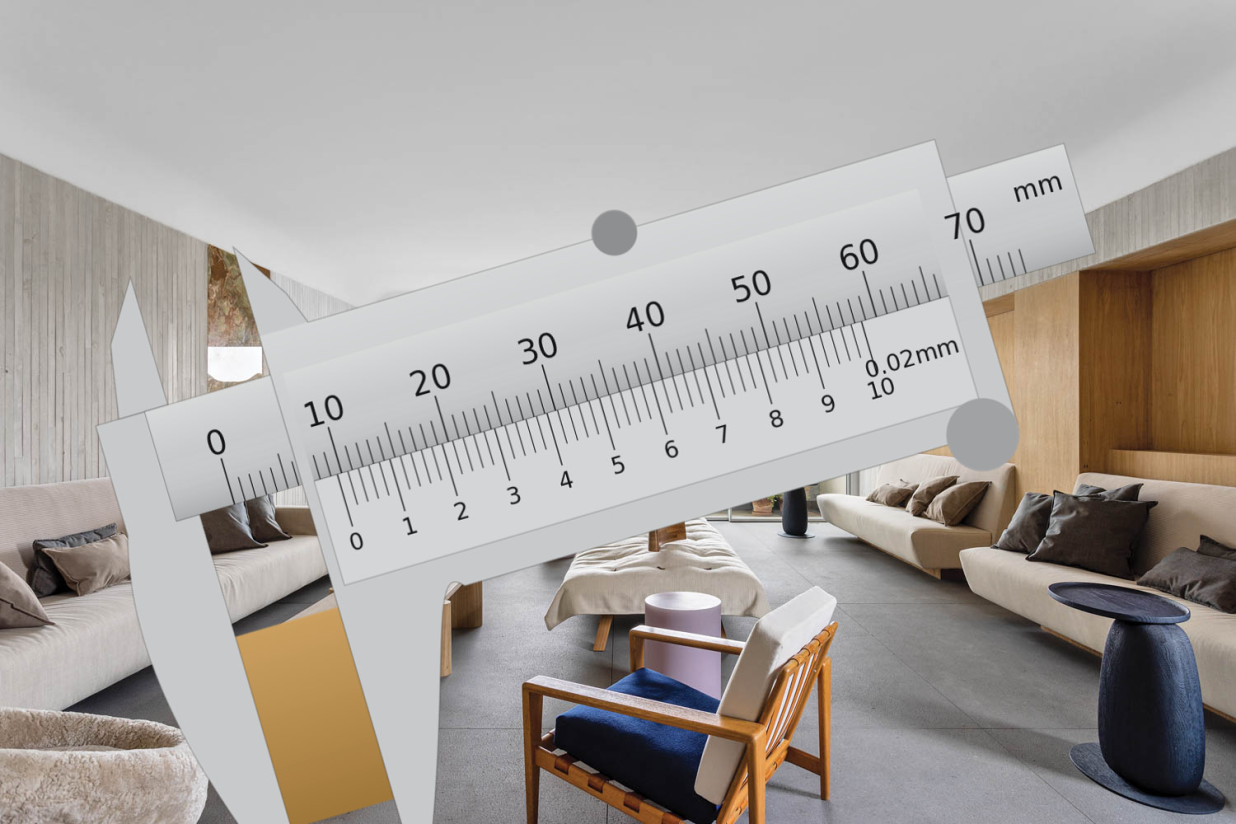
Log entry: 9.6 mm
